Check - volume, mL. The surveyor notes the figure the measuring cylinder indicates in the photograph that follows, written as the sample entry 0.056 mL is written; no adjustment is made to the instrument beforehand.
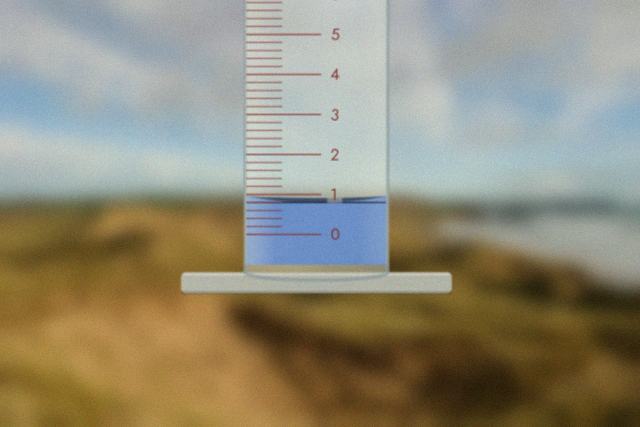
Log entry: 0.8 mL
